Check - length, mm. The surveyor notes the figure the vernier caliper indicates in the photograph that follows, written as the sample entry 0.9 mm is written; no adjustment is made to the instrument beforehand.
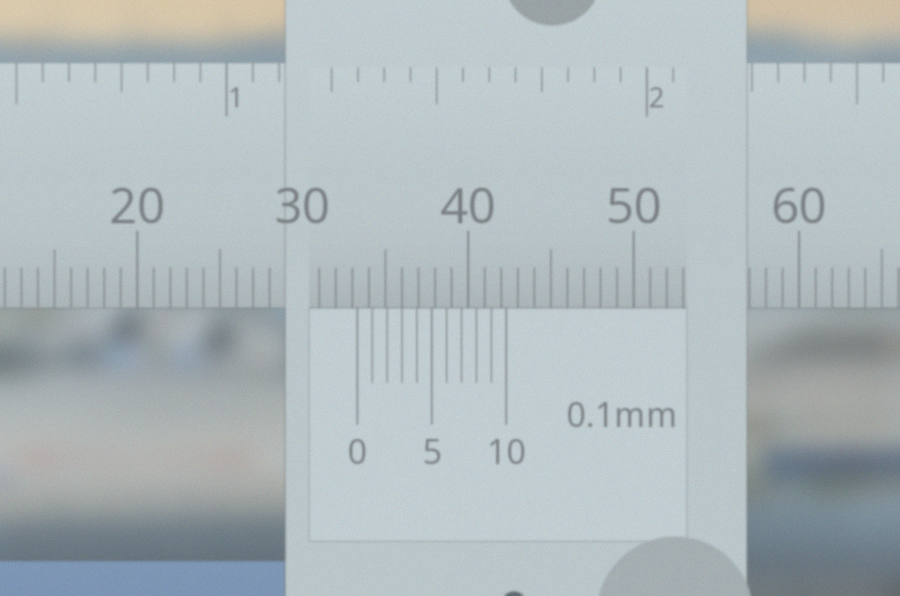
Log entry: 33.3 mm
